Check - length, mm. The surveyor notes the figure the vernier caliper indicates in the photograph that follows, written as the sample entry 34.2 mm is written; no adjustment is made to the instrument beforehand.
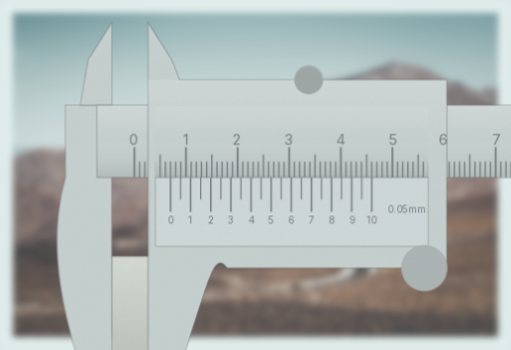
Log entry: 7.0 mm
